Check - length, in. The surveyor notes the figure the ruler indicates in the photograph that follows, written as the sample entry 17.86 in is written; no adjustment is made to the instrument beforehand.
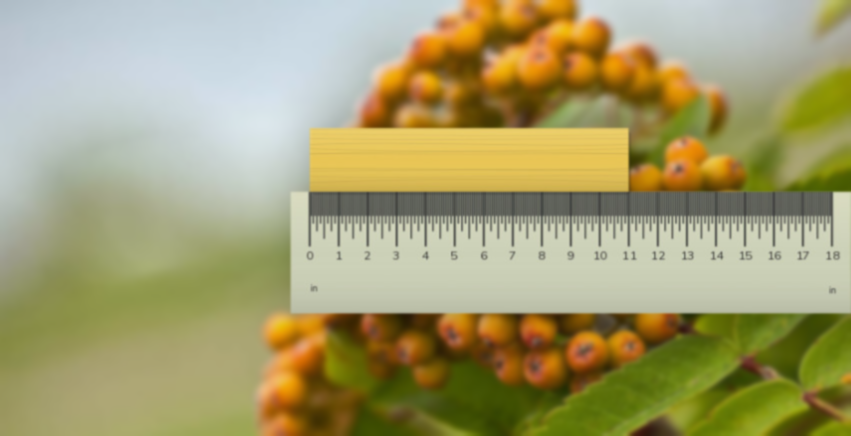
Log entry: 11 in
